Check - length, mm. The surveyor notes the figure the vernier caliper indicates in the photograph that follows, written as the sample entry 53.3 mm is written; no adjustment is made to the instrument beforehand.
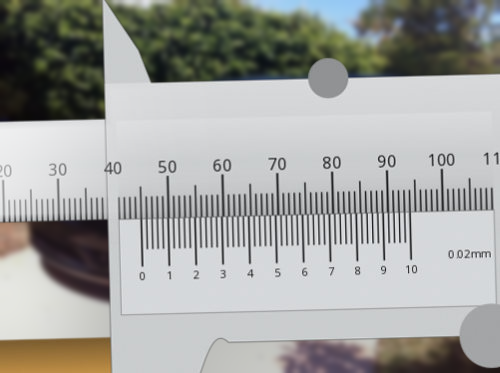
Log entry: 45.0 mm
